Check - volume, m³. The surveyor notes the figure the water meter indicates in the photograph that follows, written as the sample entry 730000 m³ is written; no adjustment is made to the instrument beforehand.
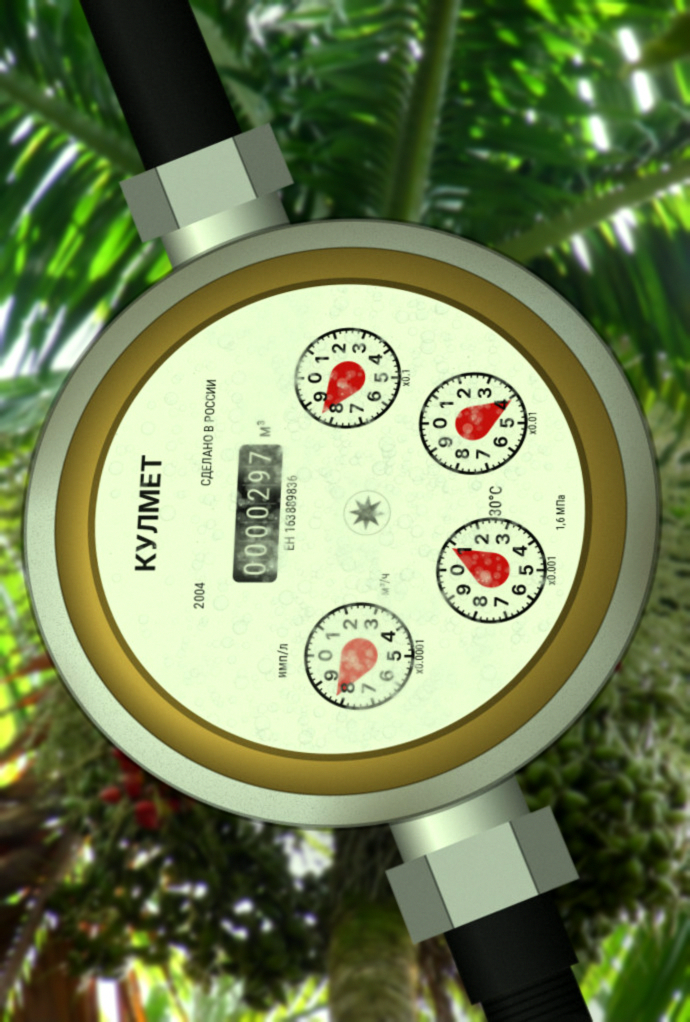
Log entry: 297.8408 m³
